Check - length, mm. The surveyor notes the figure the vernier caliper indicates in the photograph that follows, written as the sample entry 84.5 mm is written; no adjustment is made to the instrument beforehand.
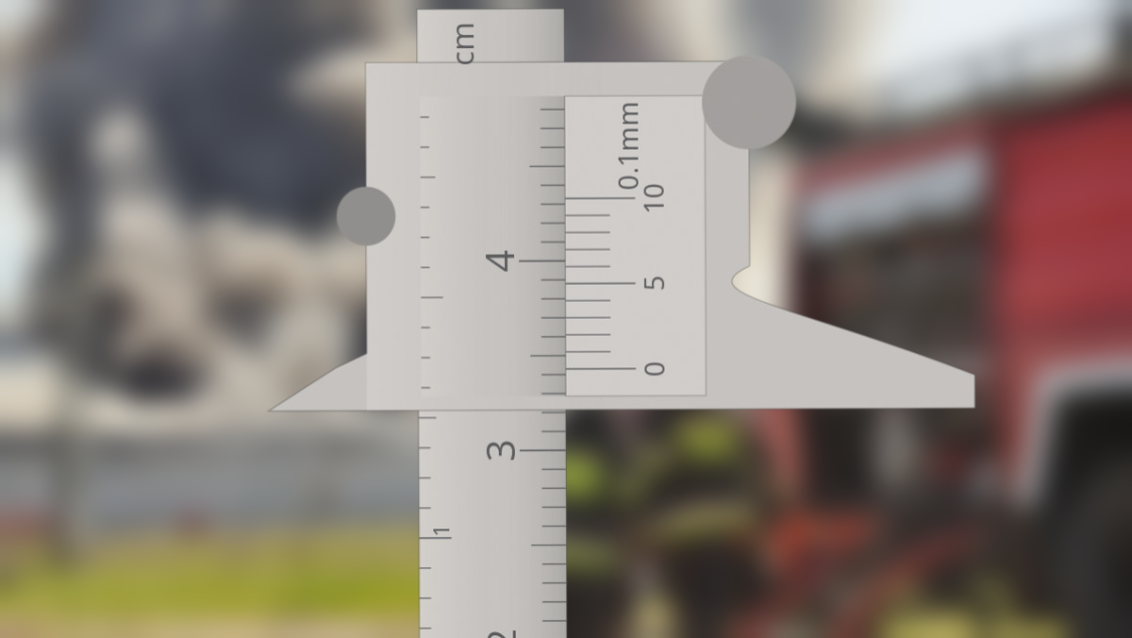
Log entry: 34.3 mm
